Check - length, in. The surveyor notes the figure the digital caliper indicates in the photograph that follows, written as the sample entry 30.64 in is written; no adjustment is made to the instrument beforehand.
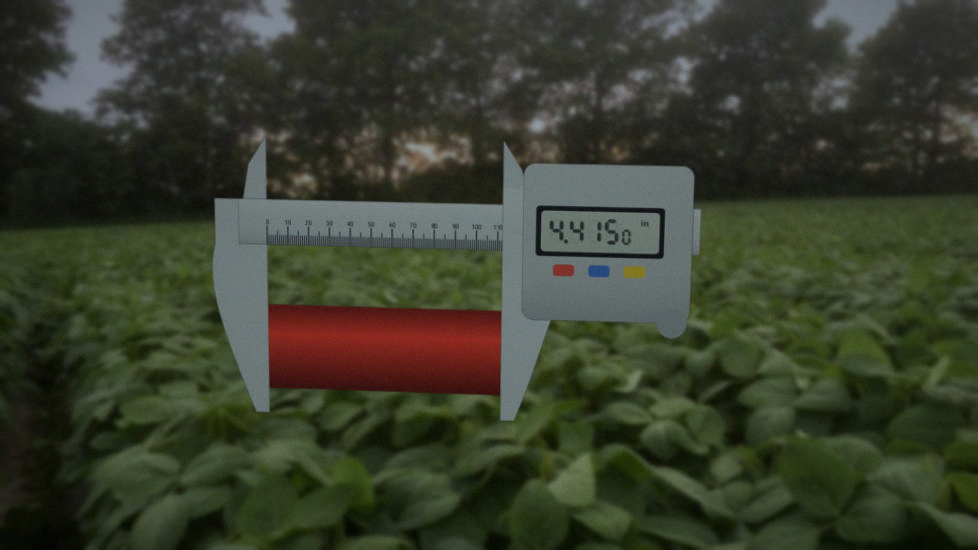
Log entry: 4.4150 in
